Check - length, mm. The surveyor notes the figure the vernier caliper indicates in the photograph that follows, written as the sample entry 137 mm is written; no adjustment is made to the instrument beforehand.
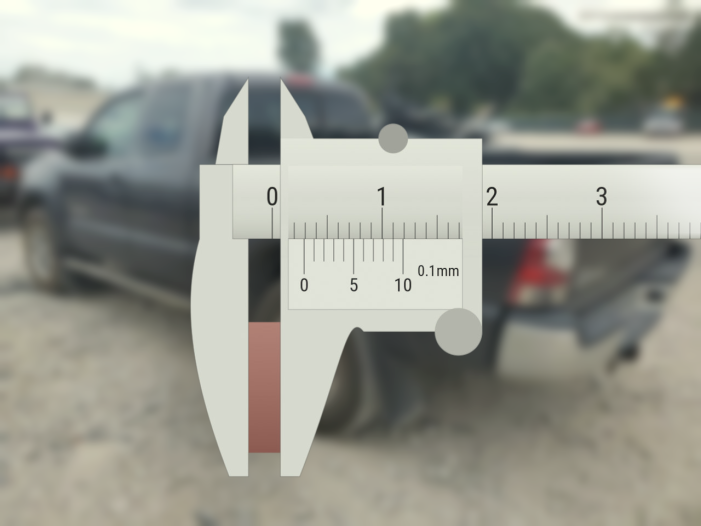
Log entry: 2.9 mm
